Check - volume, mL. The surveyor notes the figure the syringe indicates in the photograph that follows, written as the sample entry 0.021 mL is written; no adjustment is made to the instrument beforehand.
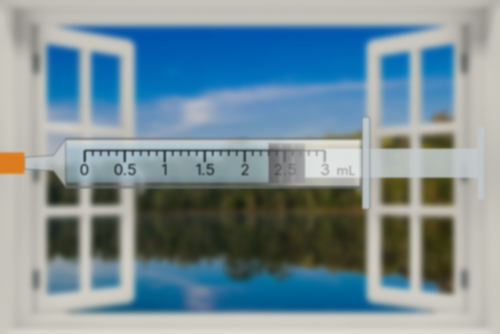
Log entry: 2.3 mL
